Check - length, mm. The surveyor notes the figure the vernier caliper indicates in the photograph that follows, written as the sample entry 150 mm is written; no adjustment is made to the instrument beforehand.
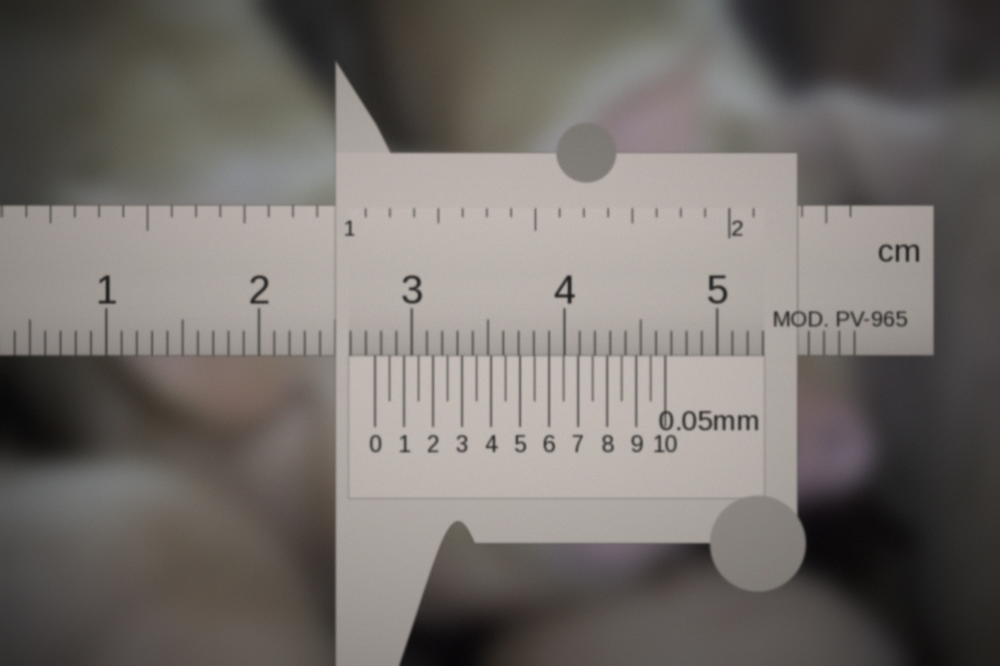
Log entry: 27.6 mm
